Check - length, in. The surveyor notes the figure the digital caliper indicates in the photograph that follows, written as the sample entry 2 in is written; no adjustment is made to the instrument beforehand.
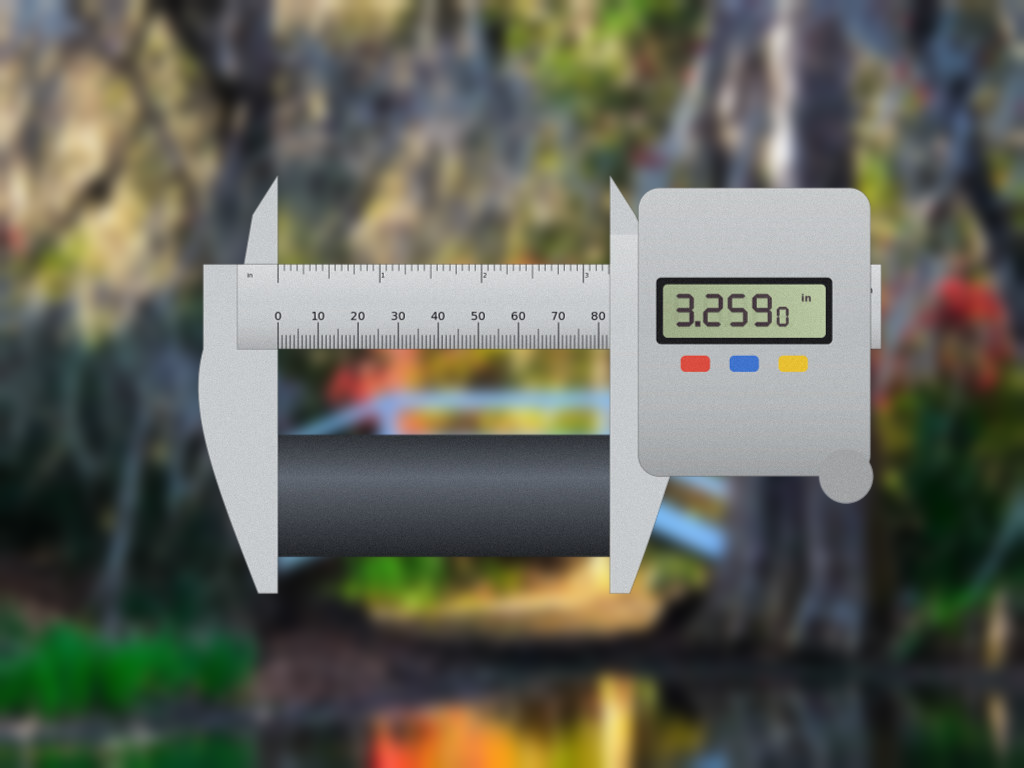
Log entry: 3.2590 in
